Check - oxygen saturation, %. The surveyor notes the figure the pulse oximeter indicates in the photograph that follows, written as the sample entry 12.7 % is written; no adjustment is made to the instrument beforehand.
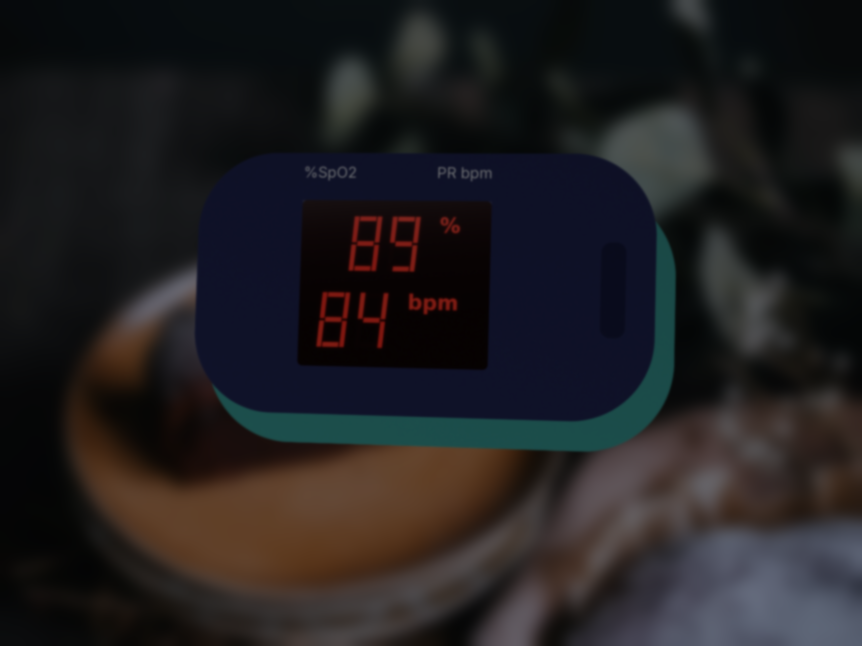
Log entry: 89 %
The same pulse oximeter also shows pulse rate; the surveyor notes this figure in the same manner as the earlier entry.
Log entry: 84 bpm
